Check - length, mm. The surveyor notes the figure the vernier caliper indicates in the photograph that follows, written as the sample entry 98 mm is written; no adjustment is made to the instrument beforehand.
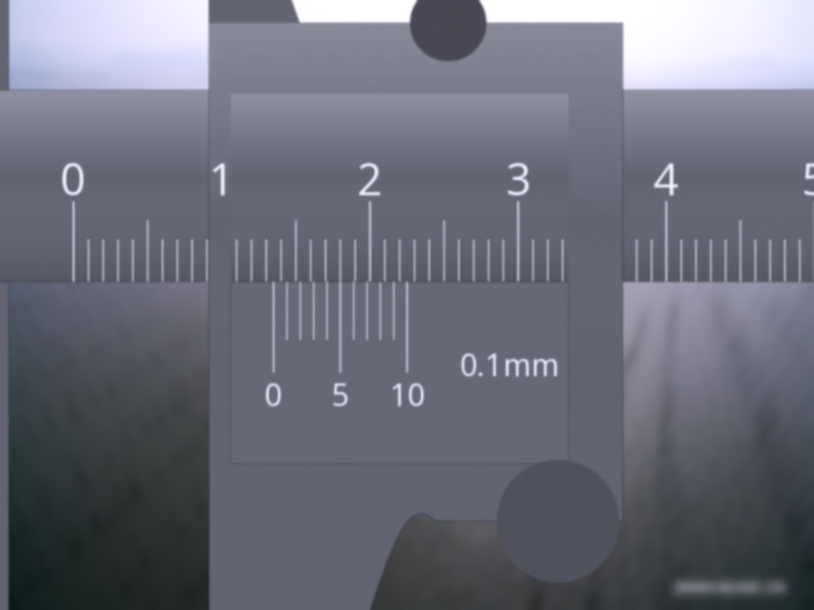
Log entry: 13.5 mm
